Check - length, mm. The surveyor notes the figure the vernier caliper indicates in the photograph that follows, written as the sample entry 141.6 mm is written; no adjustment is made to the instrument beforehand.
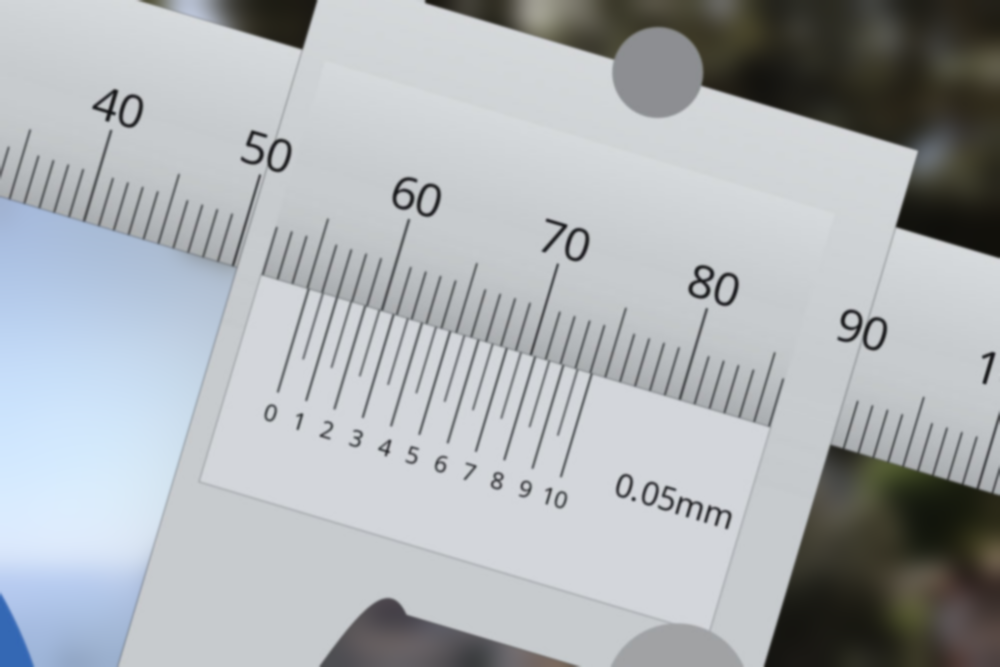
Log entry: 55.1 mm
